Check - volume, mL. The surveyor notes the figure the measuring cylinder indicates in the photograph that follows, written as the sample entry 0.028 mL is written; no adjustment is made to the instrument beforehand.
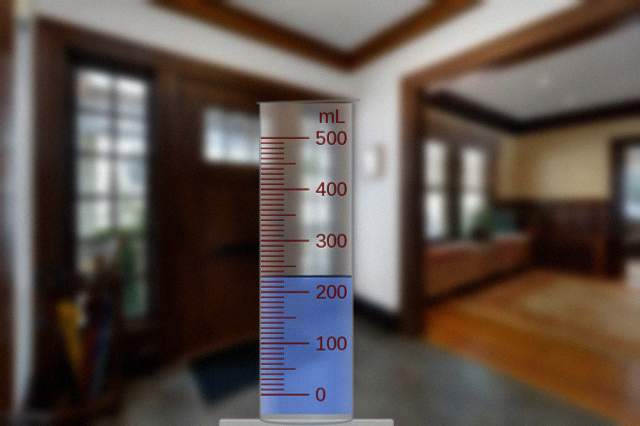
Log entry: 230 mL
